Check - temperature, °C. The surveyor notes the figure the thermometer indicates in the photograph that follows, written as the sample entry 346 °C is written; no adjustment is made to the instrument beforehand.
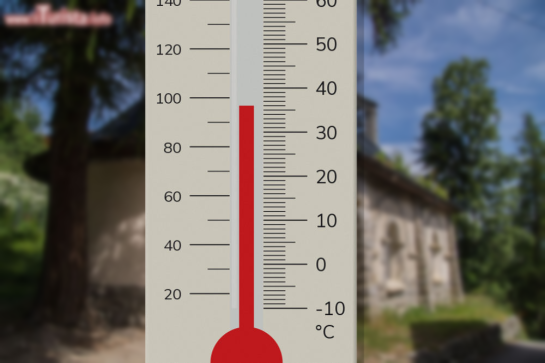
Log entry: 36 °C
